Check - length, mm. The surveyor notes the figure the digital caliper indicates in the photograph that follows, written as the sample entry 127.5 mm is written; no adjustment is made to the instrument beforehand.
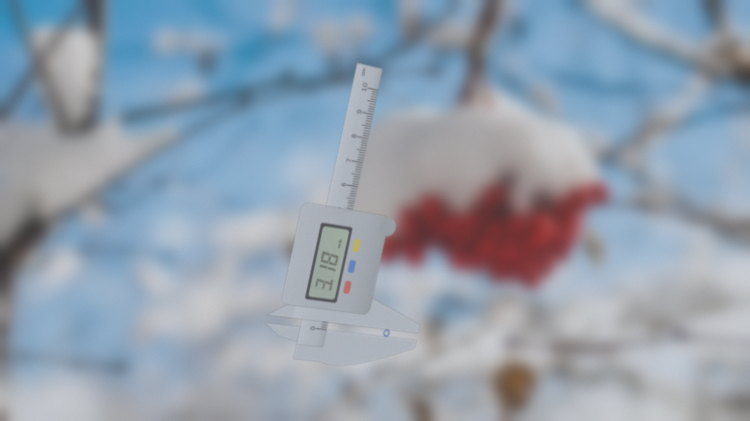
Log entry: 3.18 mm
